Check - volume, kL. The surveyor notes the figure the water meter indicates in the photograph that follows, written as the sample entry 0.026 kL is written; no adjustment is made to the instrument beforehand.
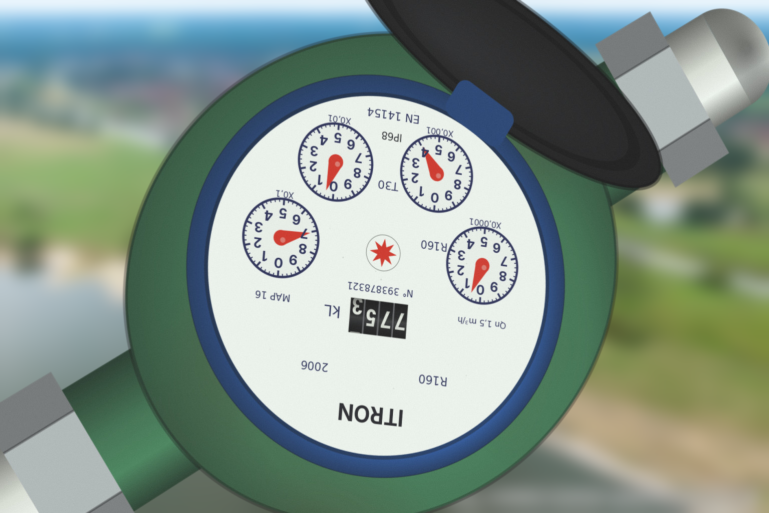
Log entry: 7752.7040 kL
